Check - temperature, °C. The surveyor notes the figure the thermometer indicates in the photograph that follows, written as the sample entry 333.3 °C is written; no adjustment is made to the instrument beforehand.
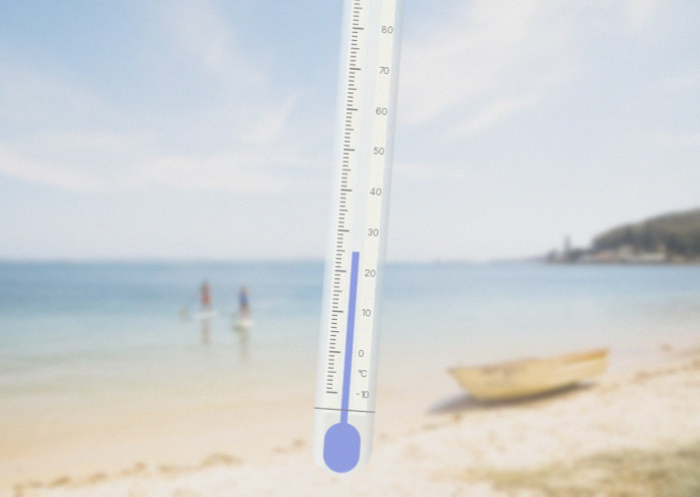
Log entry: 25 °C
